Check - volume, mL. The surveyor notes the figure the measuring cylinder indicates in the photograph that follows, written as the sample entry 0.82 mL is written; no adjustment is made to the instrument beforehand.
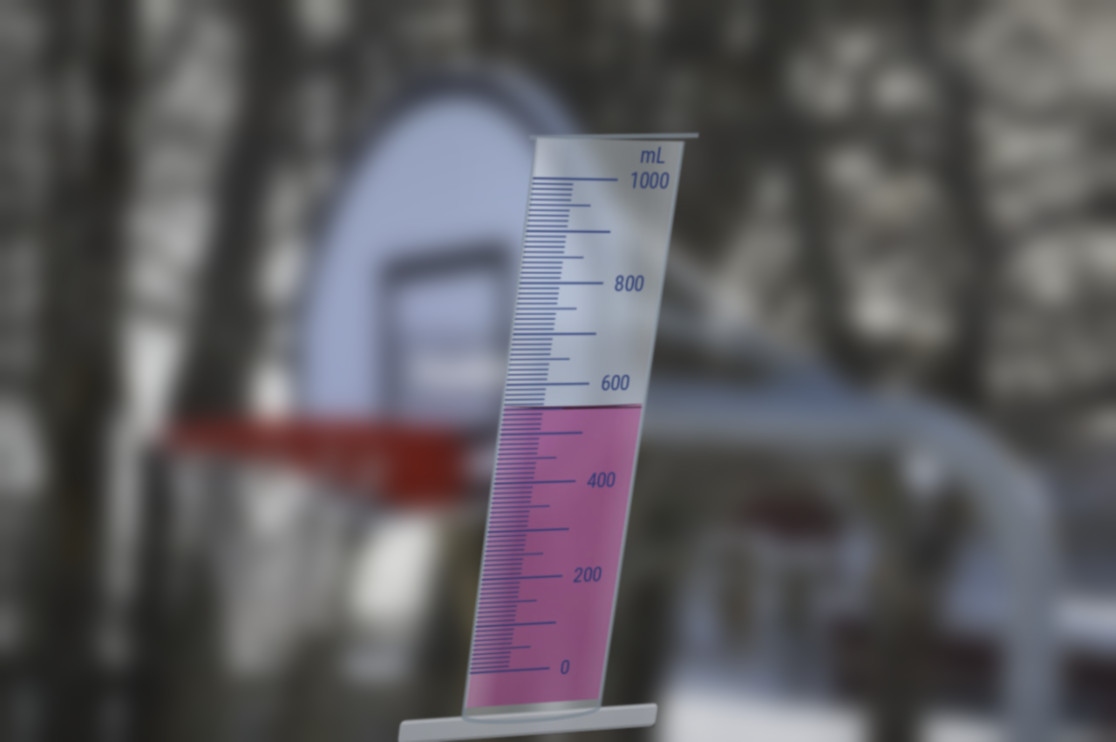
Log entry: 550 mL
